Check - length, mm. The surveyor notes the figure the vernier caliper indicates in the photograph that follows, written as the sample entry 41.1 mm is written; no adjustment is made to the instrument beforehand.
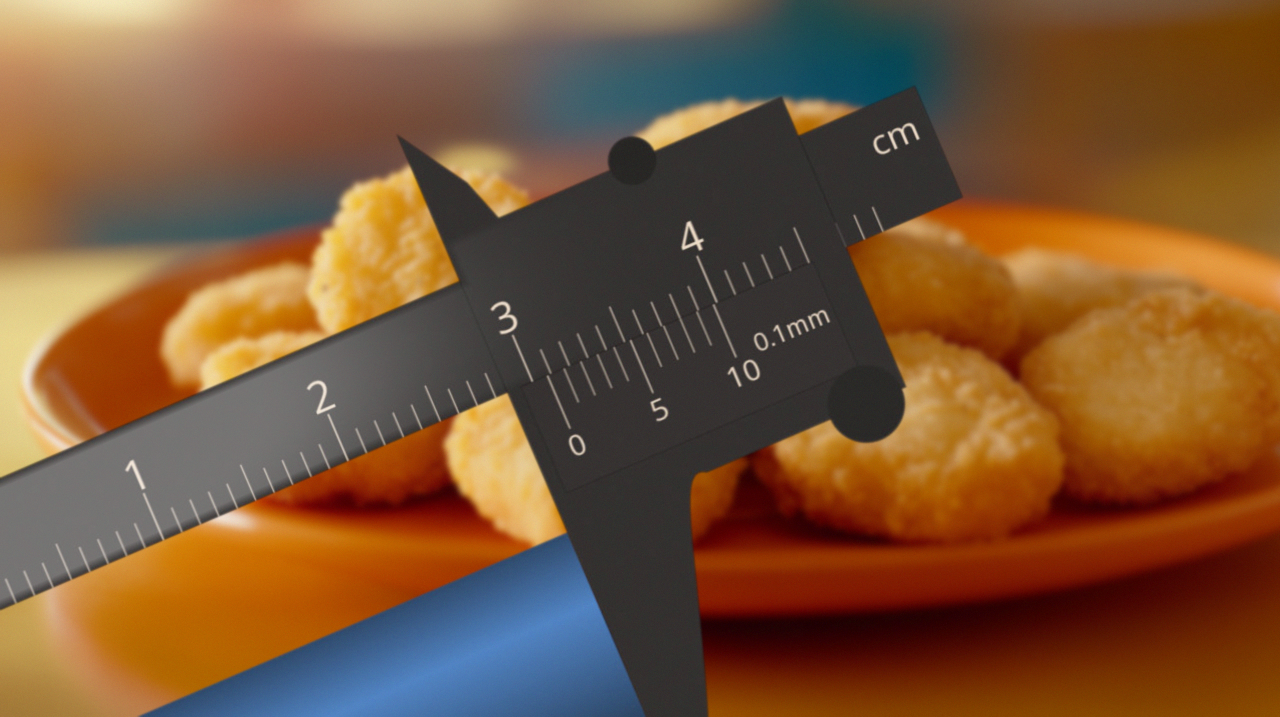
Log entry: 30.8 mm
